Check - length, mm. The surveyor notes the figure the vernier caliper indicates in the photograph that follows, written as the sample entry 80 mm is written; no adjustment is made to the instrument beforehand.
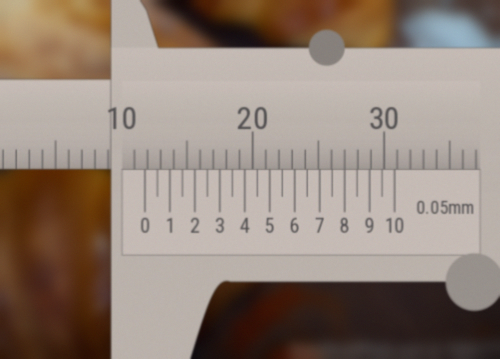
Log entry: 11.8 mm
